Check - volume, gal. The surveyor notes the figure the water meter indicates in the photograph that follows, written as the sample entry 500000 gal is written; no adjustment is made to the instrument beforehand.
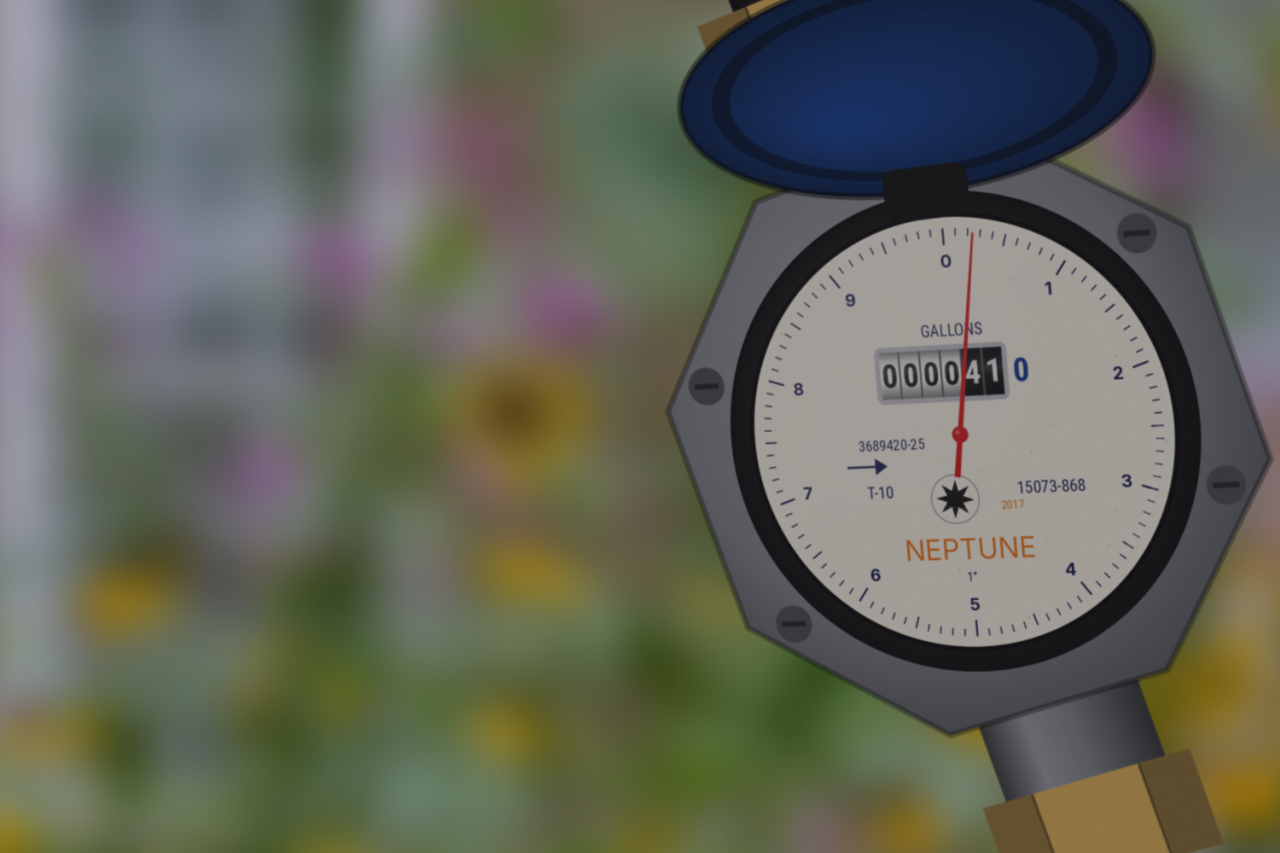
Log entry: 410.2 gal
